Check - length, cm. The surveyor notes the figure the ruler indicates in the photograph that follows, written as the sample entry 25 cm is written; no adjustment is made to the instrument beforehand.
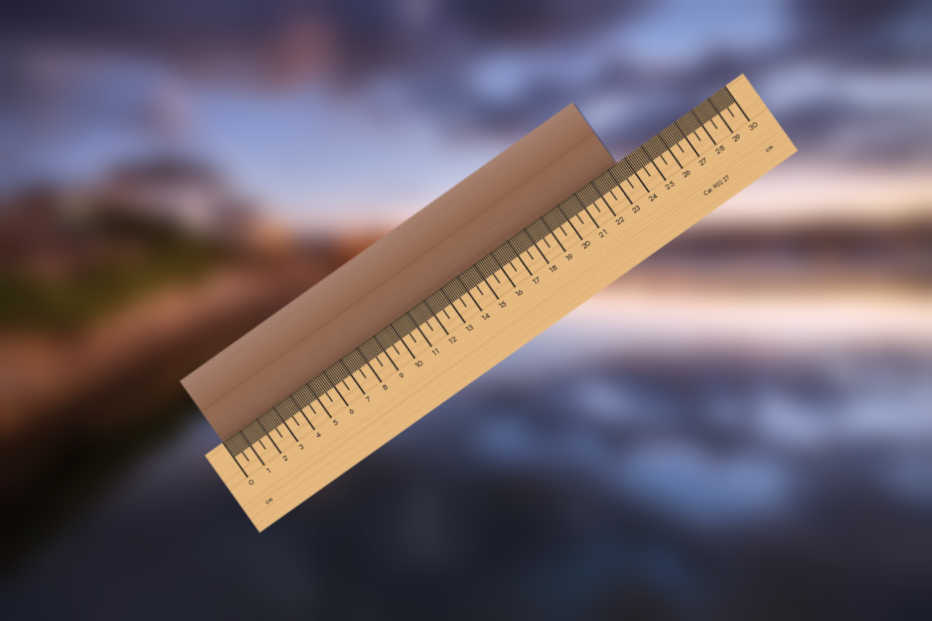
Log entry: 23.5 cm
